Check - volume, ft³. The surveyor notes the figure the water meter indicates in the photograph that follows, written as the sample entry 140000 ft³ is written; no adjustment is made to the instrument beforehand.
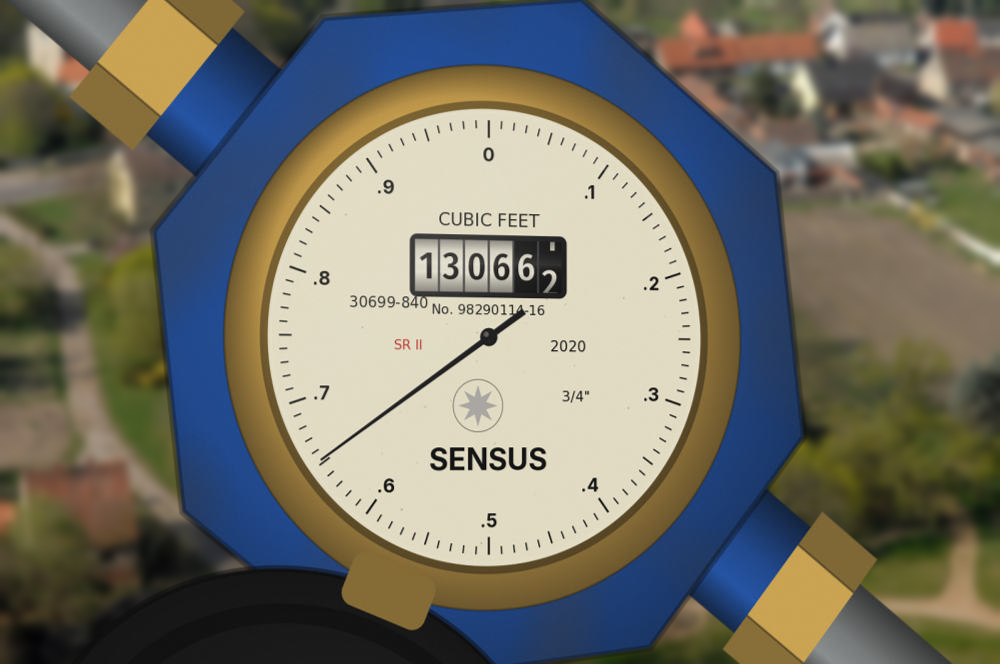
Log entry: 130661.65 ft³
